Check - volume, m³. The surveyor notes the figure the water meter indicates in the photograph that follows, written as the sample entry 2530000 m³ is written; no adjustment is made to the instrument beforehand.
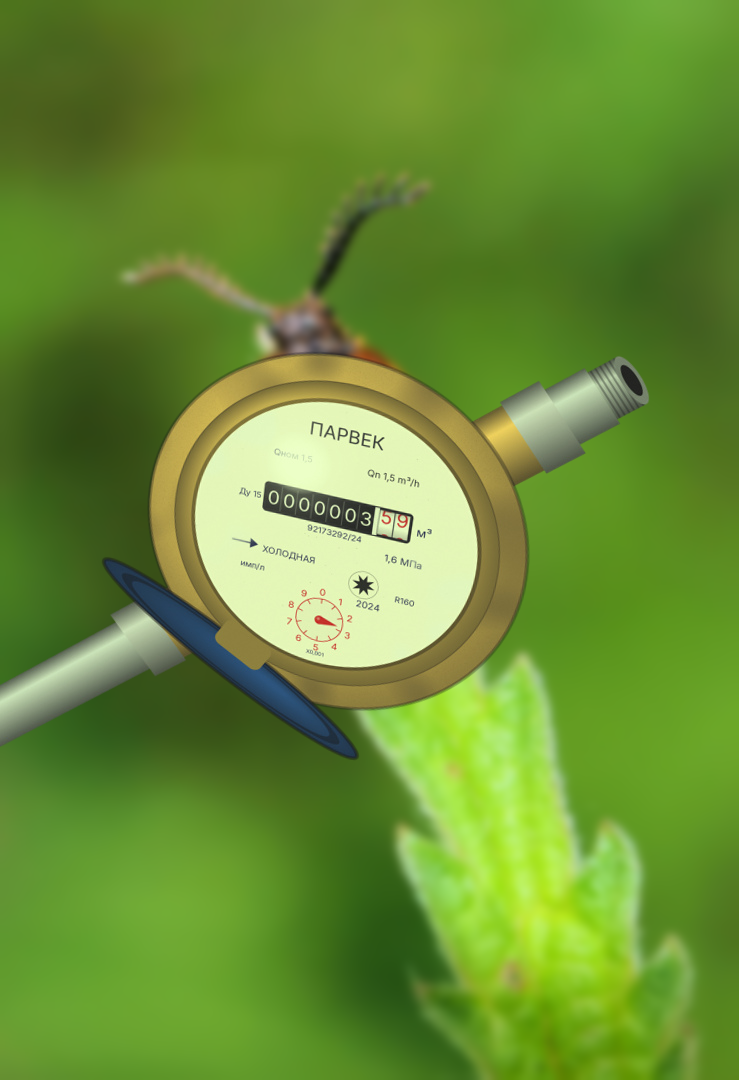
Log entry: 3.592 m³
